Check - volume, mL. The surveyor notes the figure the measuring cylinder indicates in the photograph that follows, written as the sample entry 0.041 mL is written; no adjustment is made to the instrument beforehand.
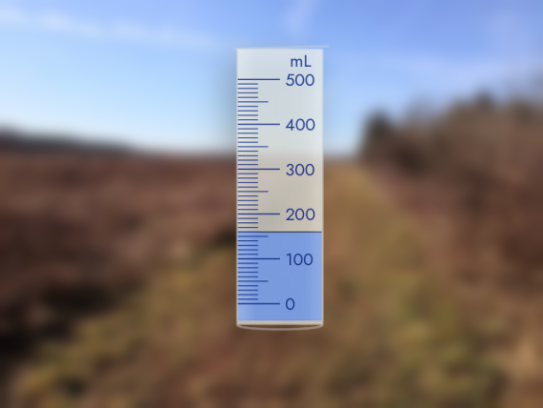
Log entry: 160 mL
